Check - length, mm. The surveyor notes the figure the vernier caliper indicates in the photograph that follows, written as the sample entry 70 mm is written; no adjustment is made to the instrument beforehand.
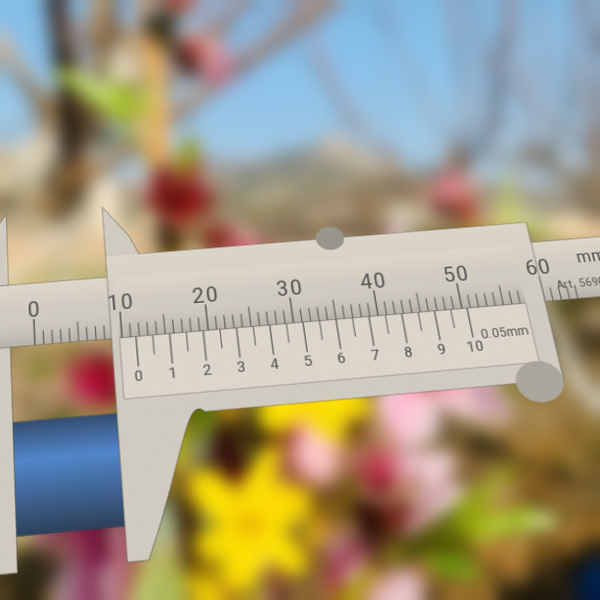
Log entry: 11.6 mm
